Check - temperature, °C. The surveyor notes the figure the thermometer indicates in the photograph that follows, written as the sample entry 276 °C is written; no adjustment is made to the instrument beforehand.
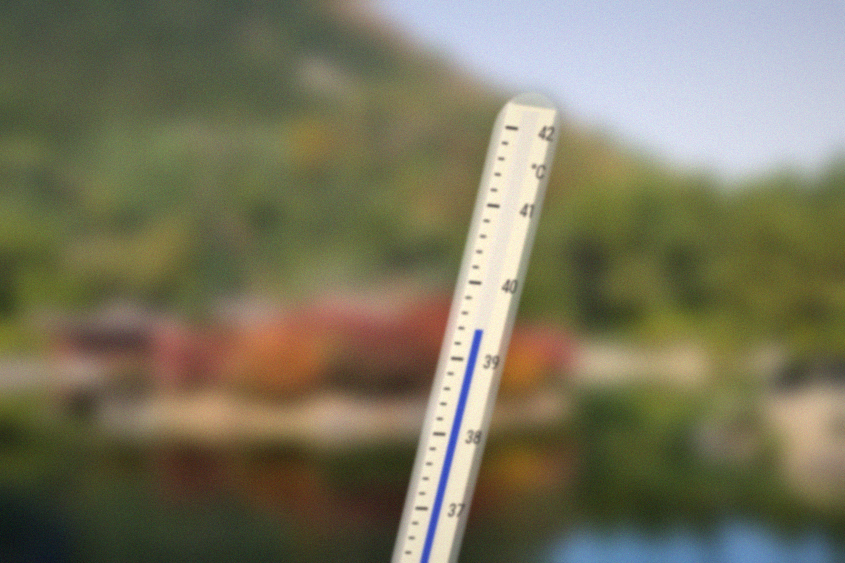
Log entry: 39.4 °C
